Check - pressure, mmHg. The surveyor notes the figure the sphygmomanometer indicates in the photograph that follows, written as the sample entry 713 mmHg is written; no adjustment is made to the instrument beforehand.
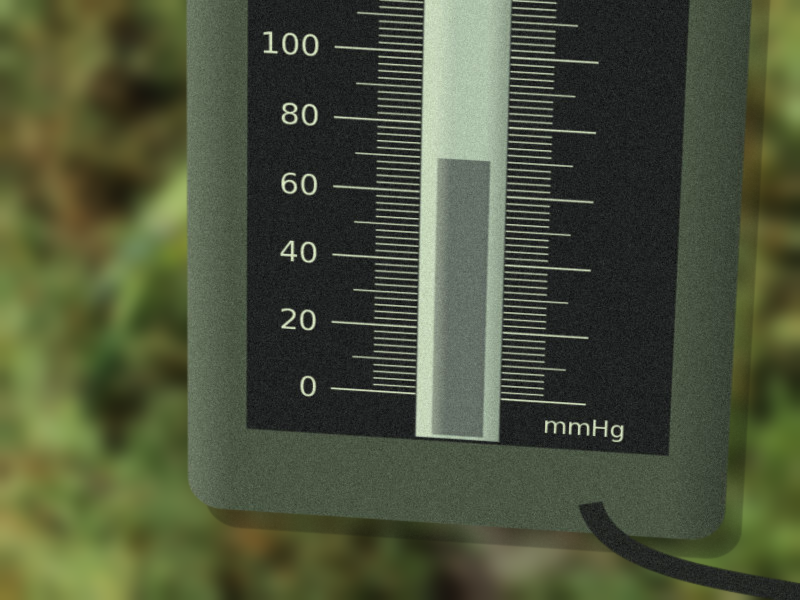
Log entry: 70 mmHg
